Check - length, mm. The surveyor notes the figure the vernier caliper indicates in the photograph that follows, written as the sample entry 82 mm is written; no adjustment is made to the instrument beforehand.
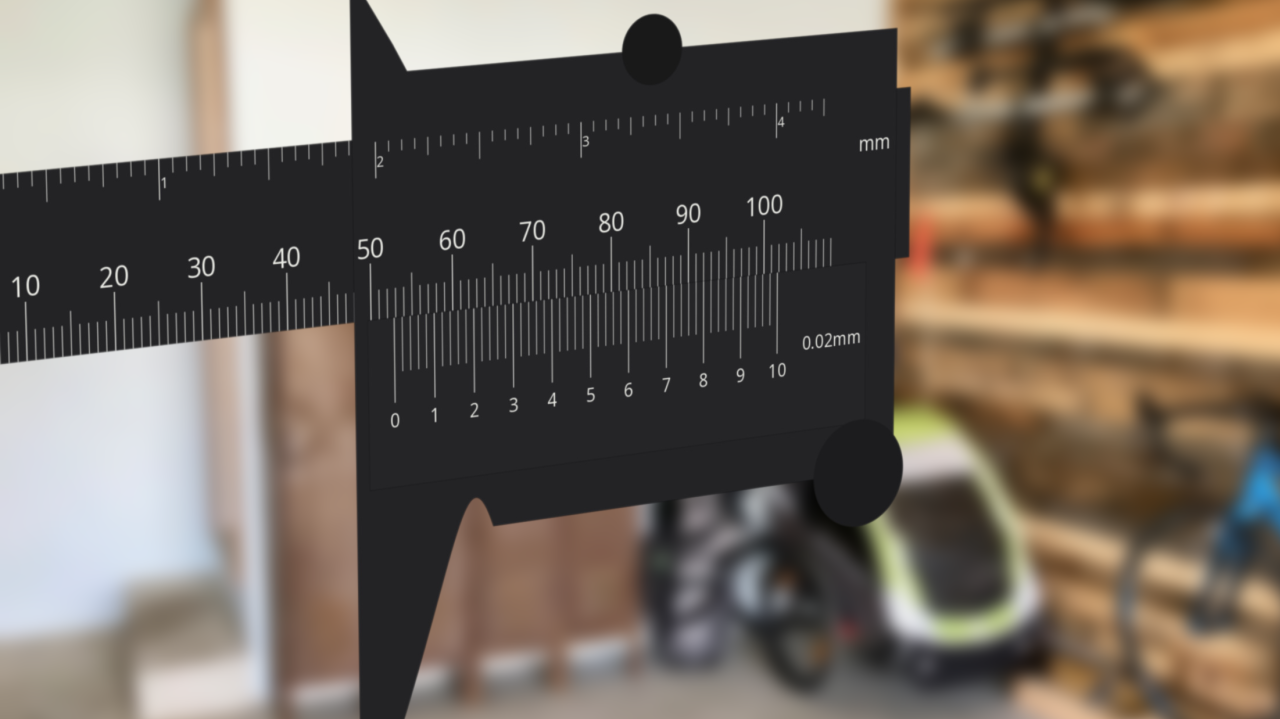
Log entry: 52.8 mm
